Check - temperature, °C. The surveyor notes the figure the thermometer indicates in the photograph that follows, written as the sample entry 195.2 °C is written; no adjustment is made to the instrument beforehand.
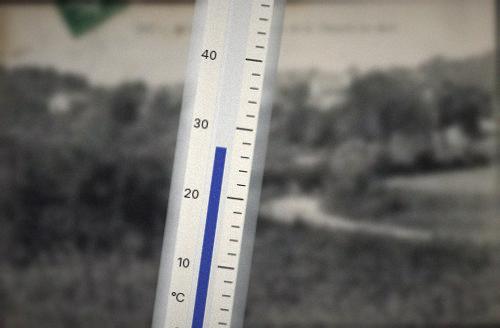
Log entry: 27 °C
